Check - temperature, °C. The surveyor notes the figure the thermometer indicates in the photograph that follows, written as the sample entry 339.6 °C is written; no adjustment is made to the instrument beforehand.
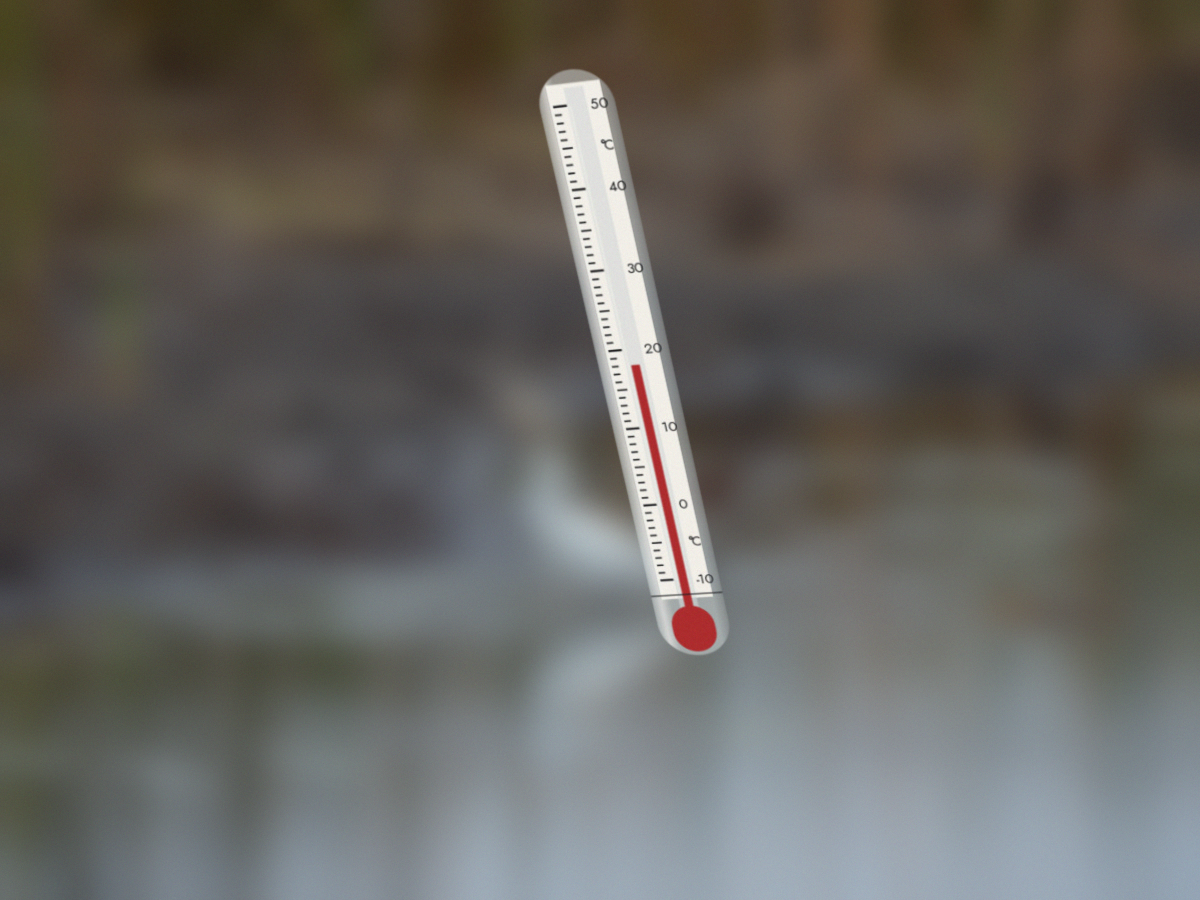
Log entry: 18 °C
